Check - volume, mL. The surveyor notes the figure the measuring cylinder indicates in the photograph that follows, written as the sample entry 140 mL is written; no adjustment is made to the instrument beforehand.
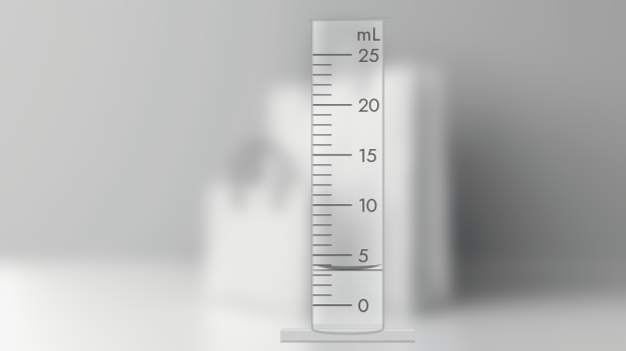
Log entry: 3.5 mL
